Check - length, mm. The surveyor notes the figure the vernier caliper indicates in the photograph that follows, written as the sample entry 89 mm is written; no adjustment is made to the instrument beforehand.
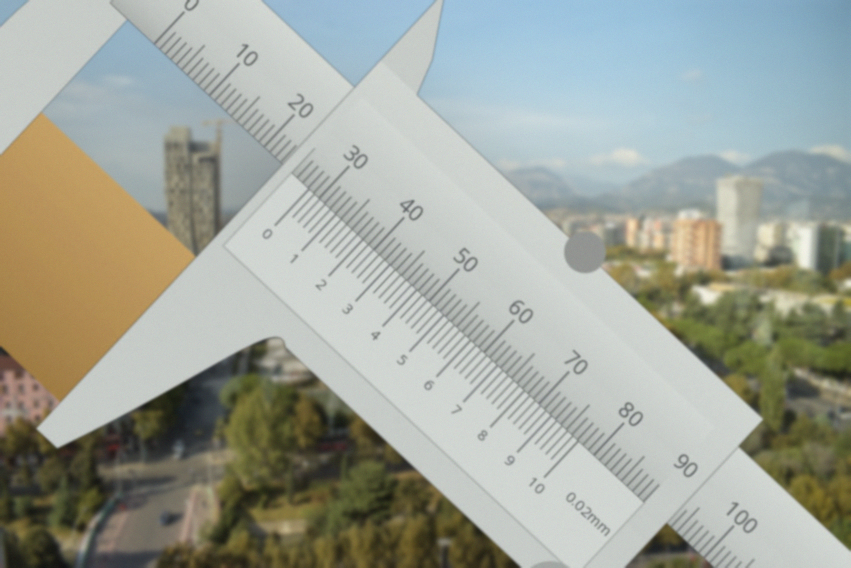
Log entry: 28.2 mm
